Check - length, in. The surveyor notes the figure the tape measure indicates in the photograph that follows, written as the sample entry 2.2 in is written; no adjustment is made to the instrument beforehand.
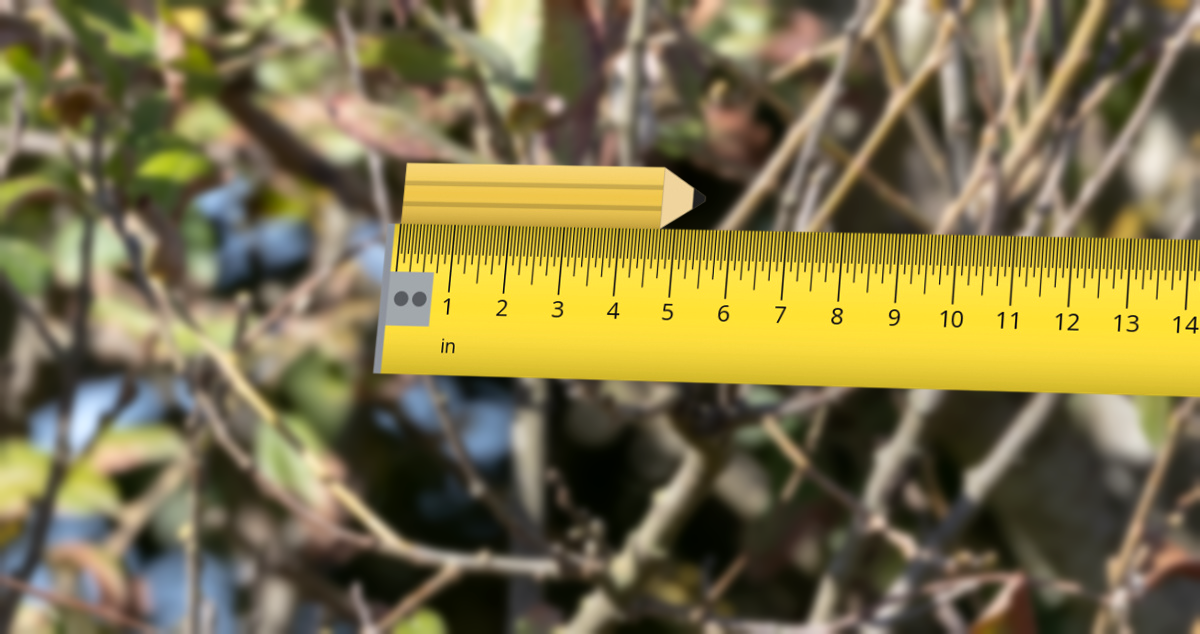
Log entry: 5.5 in
